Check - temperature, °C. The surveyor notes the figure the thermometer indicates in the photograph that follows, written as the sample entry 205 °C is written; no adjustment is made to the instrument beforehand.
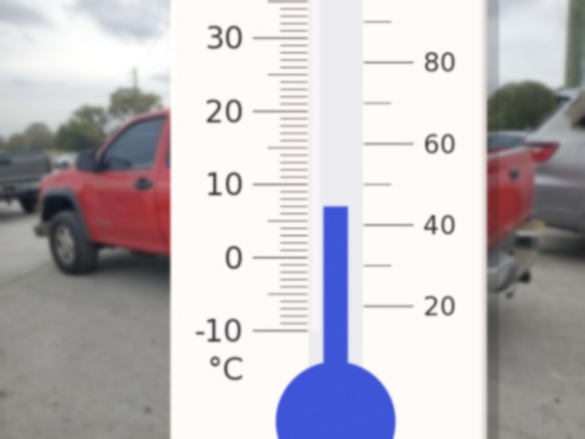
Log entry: 7 °C
